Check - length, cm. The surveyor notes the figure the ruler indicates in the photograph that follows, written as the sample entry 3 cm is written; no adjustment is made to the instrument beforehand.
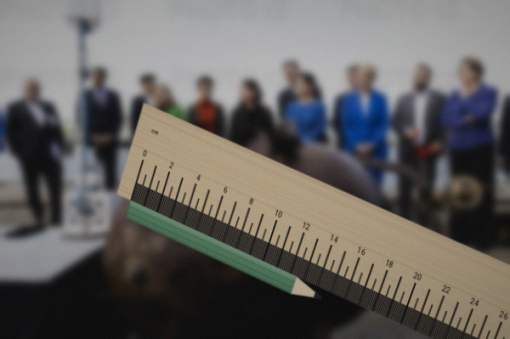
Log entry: 14.5 cm
